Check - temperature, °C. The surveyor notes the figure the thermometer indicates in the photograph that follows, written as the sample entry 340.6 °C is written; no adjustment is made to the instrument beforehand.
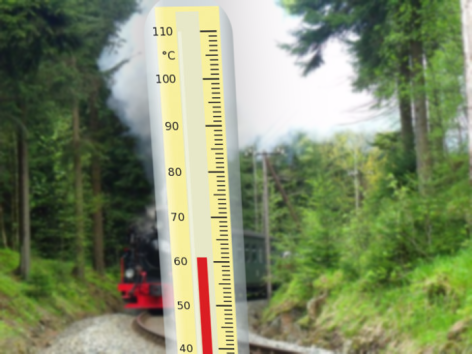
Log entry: 61 °C
